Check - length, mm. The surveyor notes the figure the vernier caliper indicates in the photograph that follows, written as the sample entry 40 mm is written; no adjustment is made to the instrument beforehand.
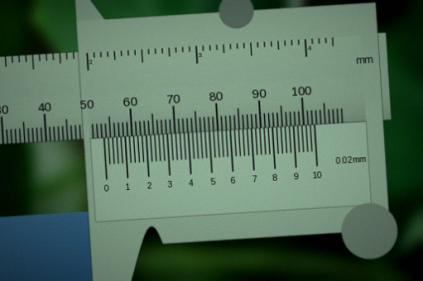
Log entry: 53.5 mm
